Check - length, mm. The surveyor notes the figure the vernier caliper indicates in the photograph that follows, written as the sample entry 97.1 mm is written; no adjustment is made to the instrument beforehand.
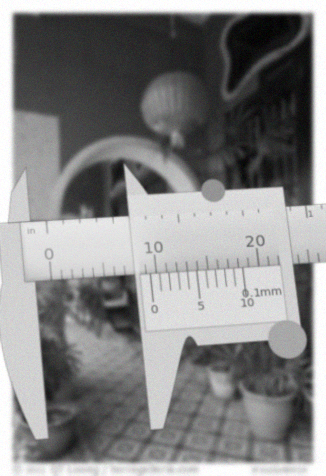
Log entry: 9.4 mm
